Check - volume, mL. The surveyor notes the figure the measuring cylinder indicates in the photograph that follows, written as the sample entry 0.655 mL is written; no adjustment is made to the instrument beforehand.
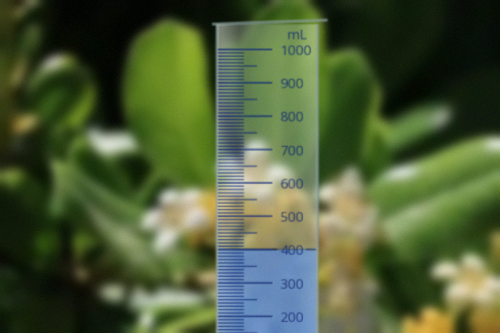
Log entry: 400 mL
